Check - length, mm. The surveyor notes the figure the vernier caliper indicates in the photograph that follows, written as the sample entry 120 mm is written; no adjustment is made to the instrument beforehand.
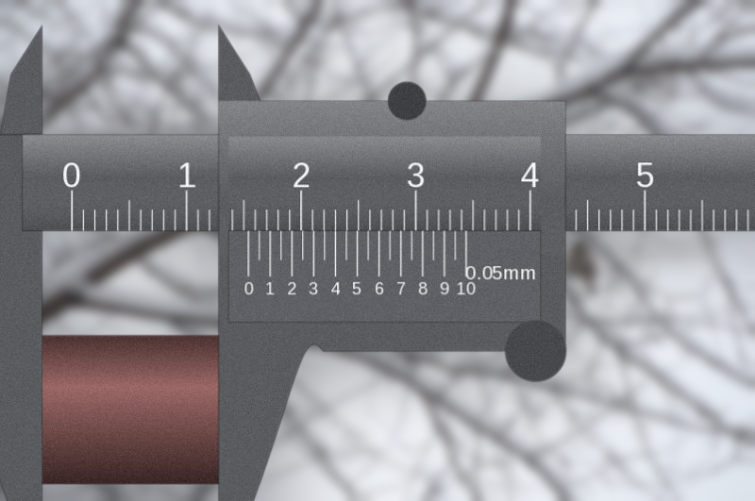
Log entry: 15.4 mm
